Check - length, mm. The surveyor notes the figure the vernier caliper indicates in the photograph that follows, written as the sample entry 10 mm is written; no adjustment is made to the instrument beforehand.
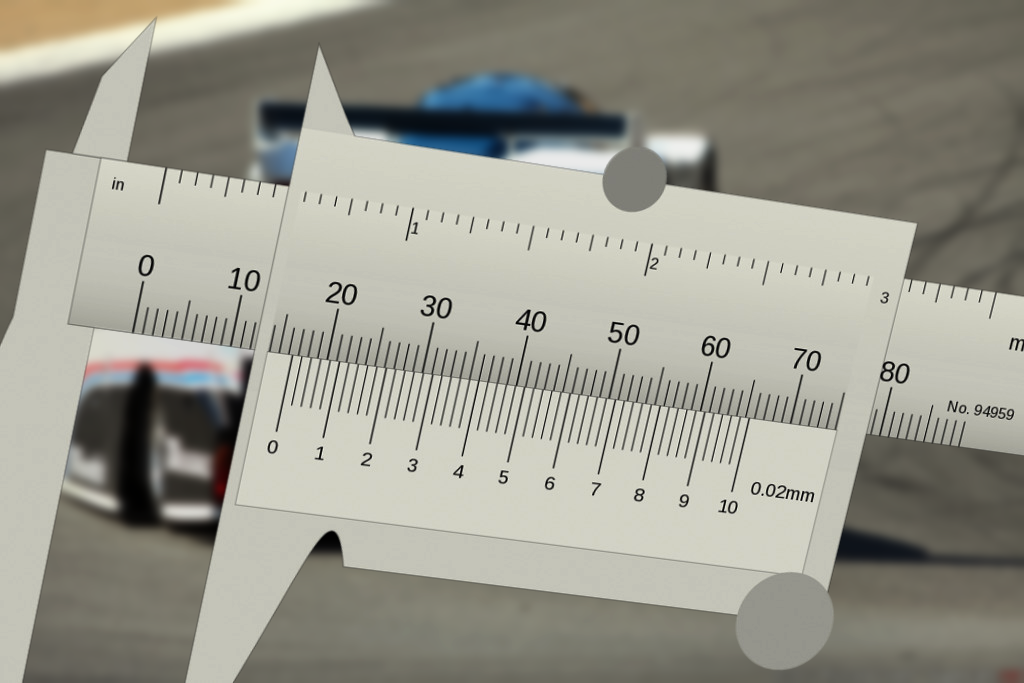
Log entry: 16.4 mm
